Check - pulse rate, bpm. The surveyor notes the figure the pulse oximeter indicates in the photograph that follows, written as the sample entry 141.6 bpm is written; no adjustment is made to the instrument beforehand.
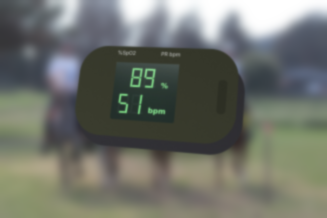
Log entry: 51 bpm
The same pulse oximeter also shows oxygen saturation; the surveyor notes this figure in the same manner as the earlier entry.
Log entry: 89 %
